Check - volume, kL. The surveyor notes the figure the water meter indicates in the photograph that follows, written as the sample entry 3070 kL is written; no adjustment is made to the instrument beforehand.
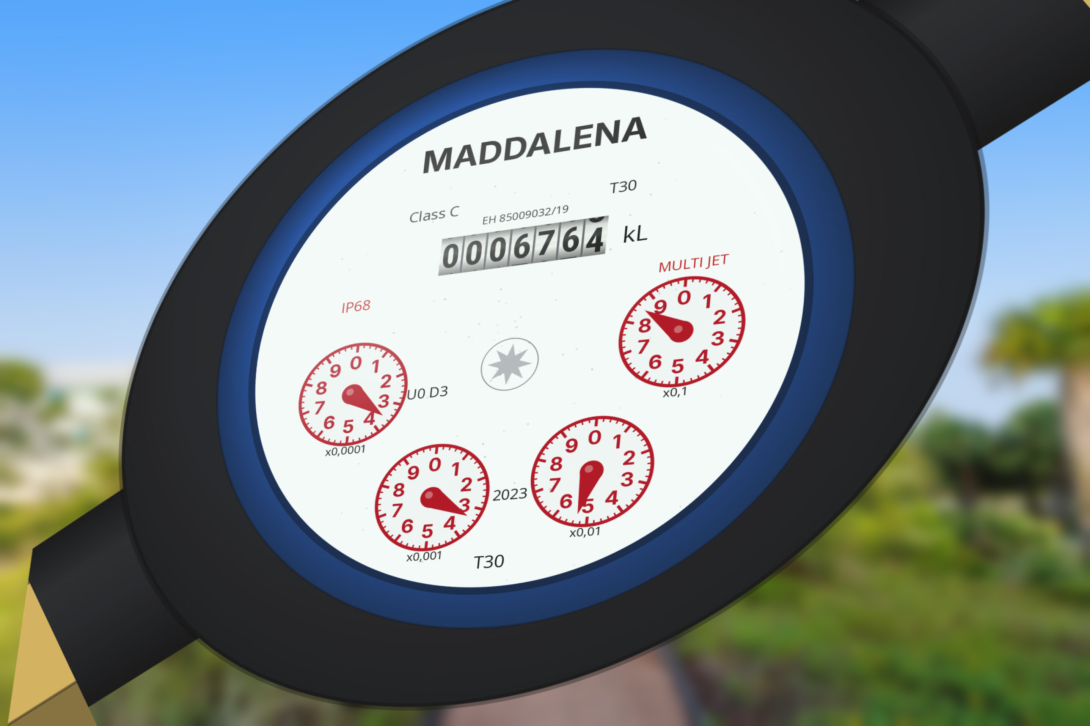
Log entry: 6763.8533 kL
